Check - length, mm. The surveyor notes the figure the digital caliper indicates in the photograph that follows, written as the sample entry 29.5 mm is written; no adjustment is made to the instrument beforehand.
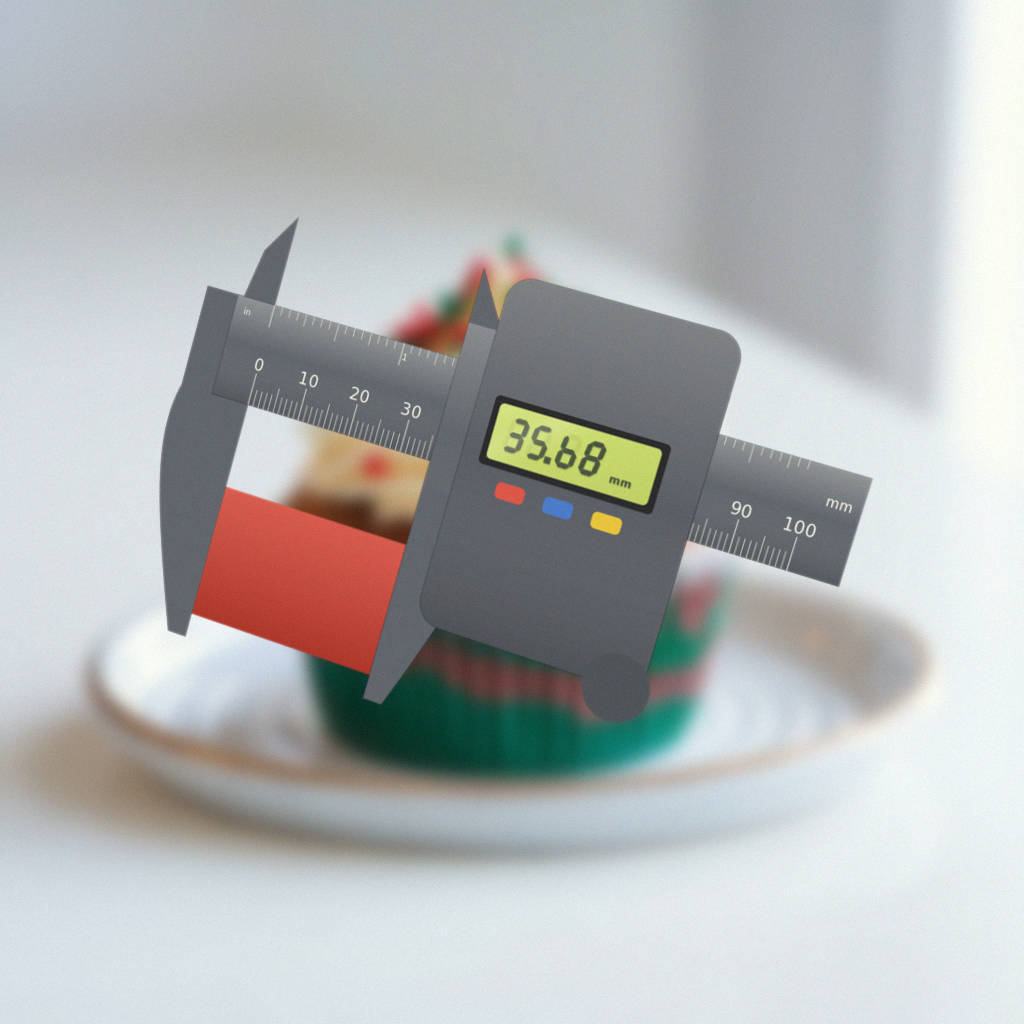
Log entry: 35.68 mm
